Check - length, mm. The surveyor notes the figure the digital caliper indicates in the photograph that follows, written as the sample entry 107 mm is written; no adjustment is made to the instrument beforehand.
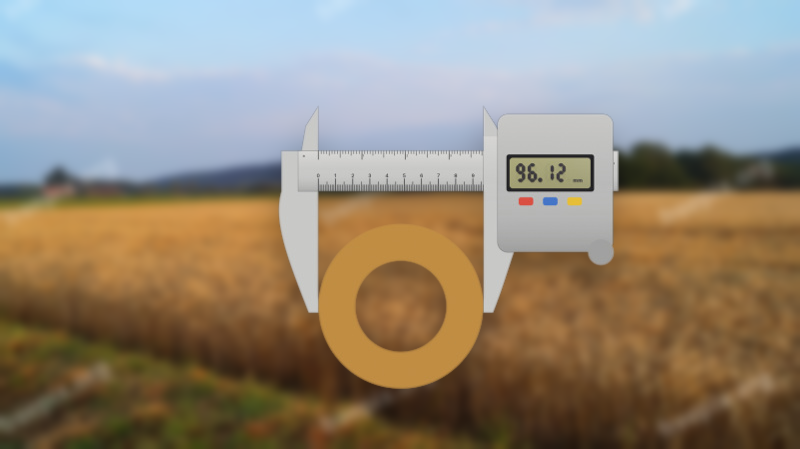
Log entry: 96.12 mm
